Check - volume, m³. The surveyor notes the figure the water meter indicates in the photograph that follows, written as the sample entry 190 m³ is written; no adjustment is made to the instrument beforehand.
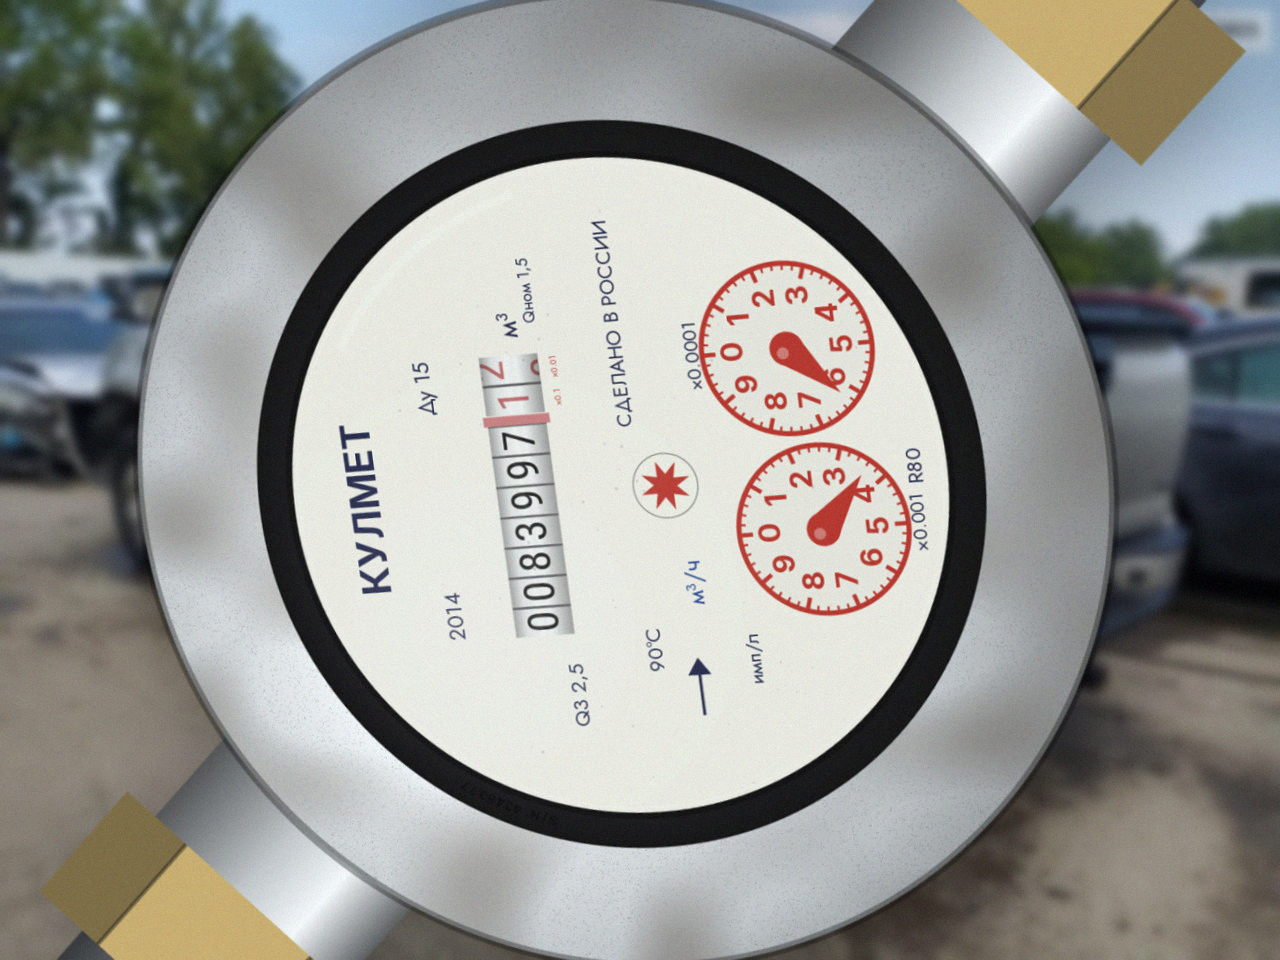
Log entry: 83997.1236 m³
